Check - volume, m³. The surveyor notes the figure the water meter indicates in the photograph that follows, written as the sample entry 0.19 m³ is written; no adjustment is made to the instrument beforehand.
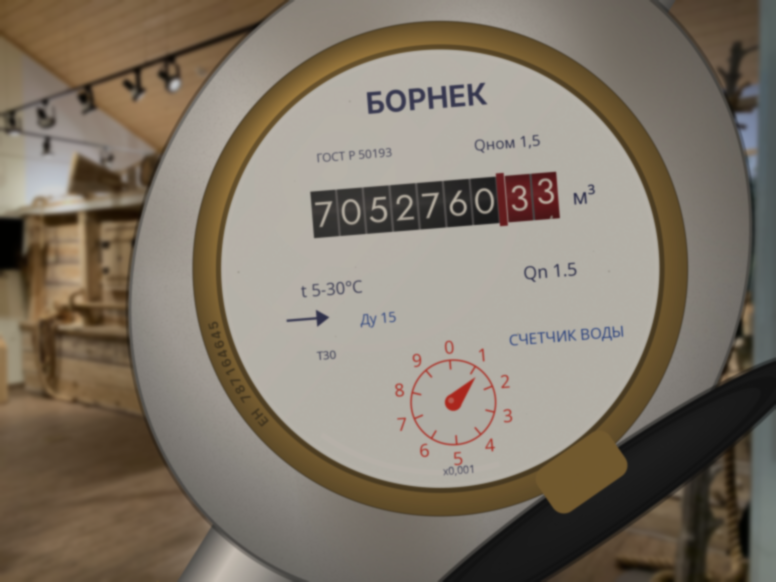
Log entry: 7052760.331 m³
